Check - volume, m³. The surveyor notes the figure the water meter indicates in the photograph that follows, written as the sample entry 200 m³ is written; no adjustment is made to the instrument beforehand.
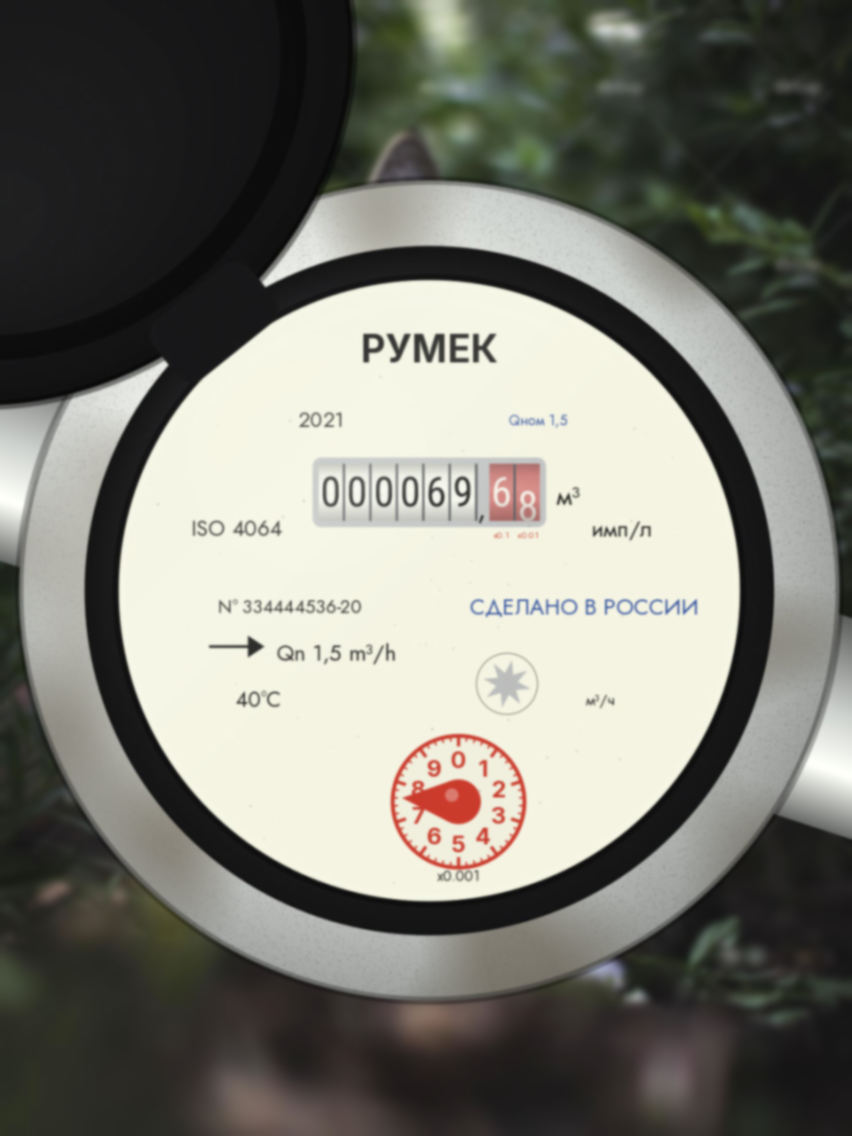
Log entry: 69.677 m³
